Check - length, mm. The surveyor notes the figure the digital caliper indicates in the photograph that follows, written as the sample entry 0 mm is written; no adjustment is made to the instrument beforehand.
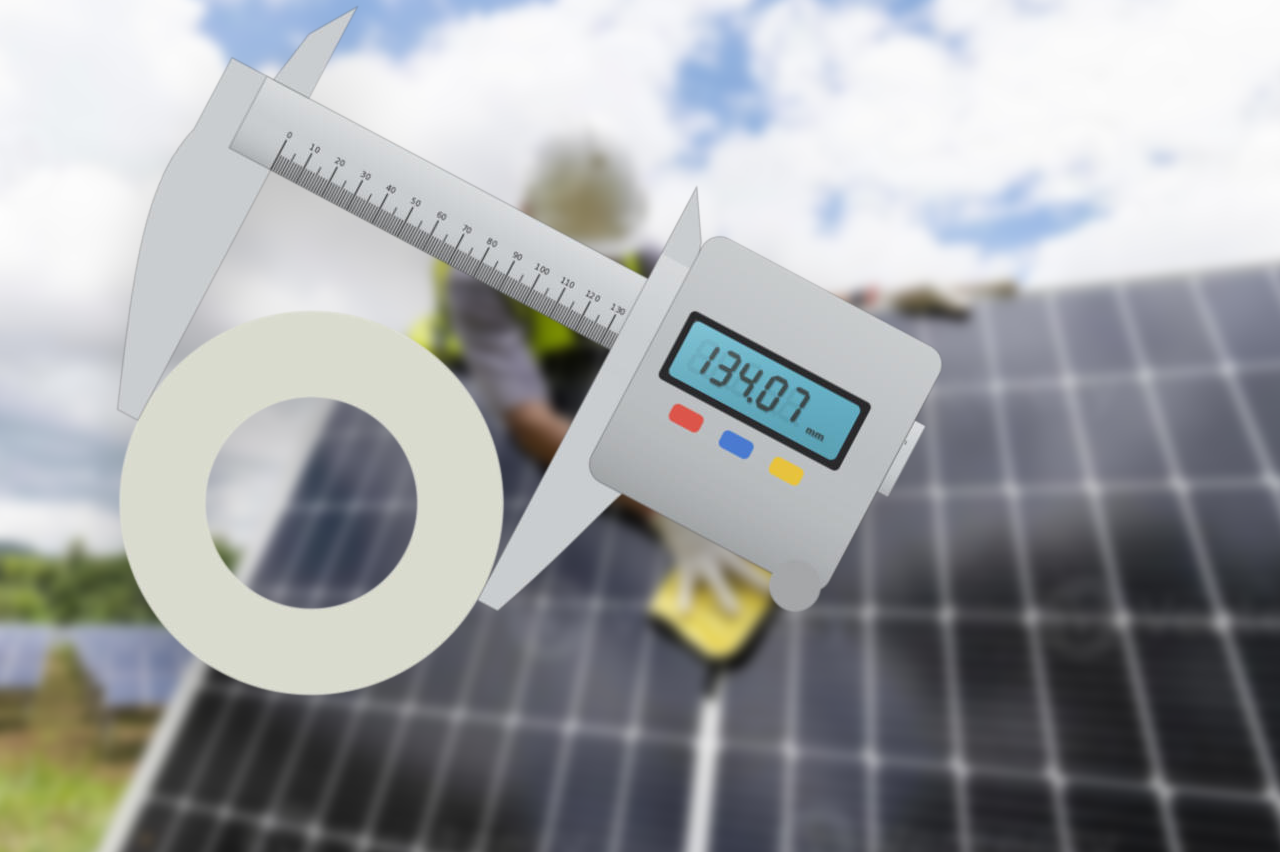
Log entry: 134.07 mm
